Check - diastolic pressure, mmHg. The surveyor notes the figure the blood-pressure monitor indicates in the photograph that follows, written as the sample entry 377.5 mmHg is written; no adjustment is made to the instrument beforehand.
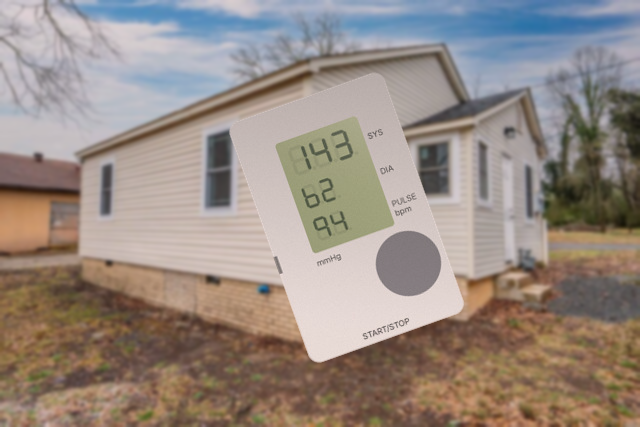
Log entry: 62 mmHg
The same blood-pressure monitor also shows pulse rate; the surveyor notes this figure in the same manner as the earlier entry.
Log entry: 94 bpm
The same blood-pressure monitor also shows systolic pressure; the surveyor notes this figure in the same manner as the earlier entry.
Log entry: 143 mmHg
